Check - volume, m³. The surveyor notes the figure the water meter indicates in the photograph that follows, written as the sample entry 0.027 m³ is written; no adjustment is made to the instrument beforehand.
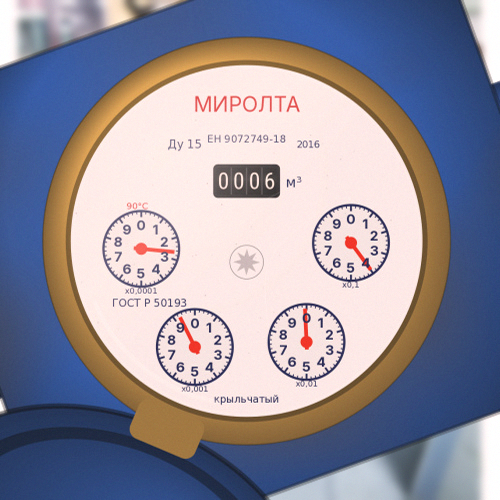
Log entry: 6.3992 m³
